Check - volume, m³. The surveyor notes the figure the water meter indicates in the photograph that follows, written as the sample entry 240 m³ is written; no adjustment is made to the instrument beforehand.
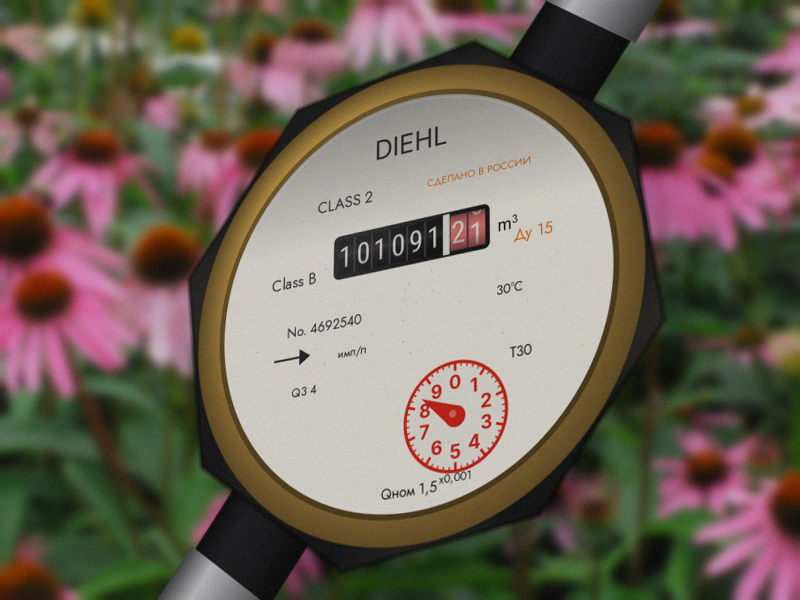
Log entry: 101091.208 m³
